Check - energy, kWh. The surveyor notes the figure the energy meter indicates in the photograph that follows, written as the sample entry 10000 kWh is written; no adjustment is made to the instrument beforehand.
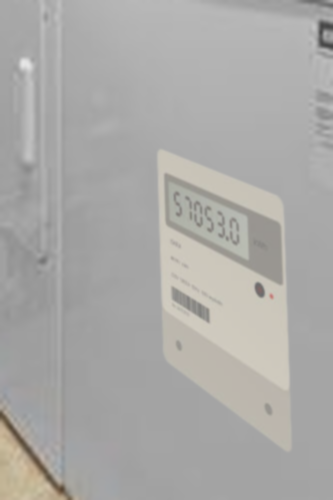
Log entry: 57053.0 kWh
